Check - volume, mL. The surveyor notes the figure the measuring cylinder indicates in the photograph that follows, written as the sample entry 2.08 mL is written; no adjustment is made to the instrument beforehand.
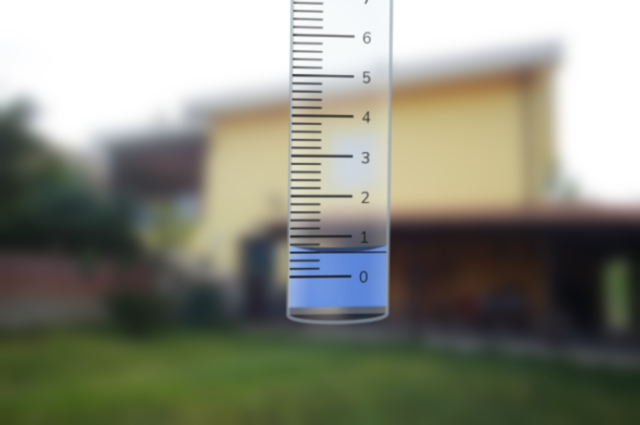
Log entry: 0.6 mL
